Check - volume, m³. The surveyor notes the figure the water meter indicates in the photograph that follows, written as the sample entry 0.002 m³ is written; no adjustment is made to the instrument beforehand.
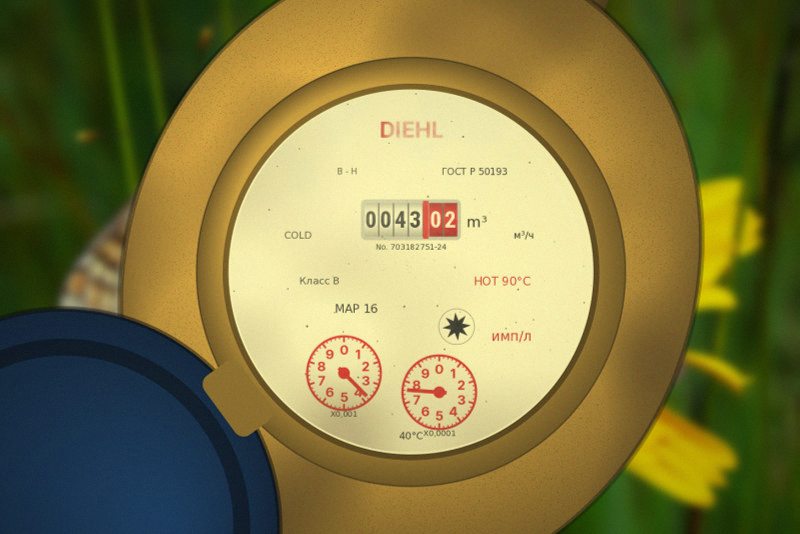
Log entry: 43.0237 m³
